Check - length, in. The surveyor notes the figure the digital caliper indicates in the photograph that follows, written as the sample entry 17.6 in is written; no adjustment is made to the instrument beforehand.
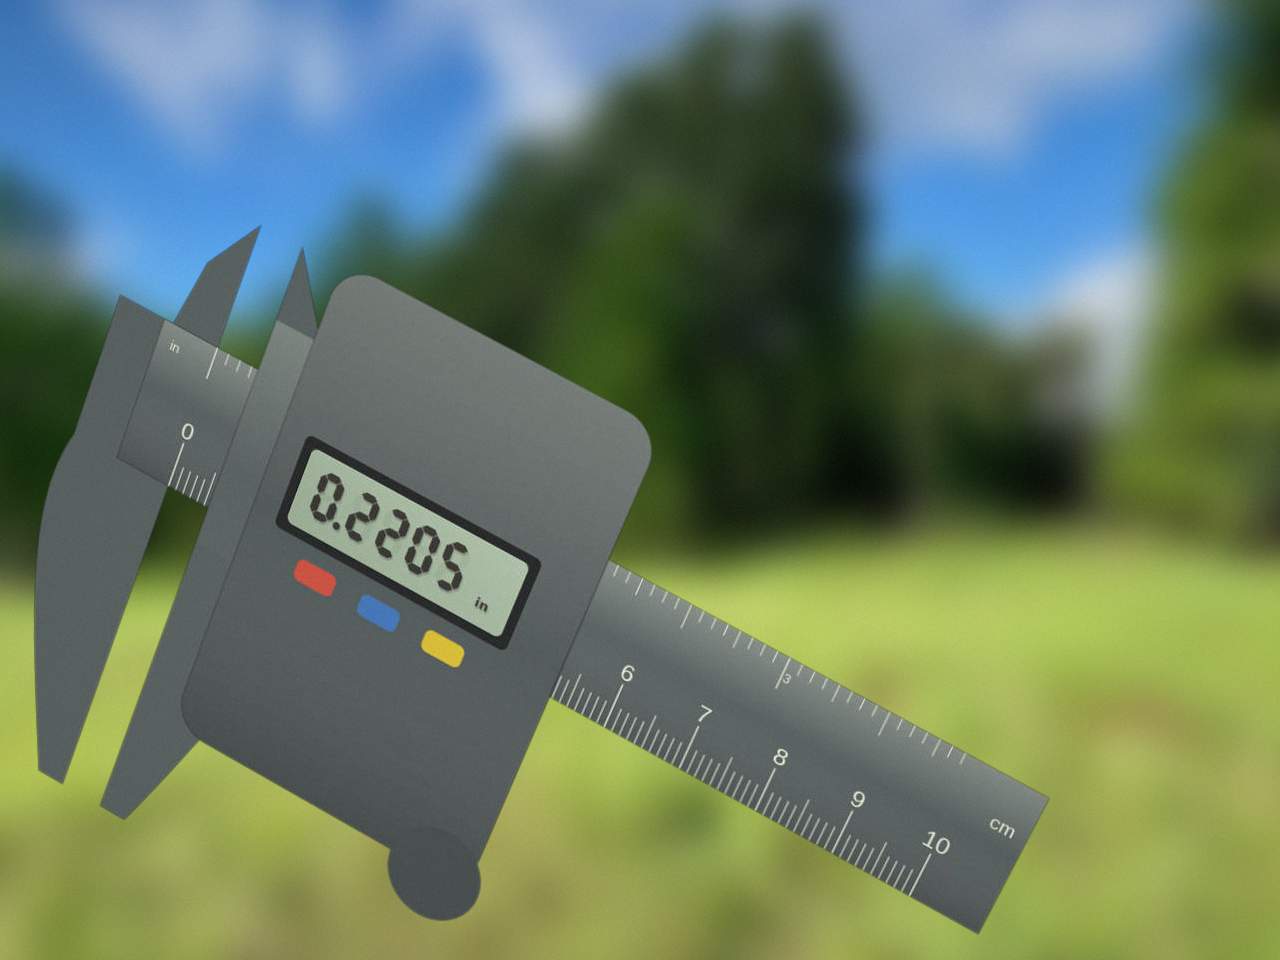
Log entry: 0.2205 in
